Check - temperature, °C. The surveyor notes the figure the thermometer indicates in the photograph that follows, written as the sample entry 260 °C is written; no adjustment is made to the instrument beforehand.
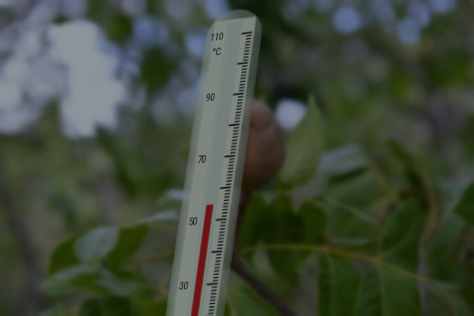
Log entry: 55 °C
